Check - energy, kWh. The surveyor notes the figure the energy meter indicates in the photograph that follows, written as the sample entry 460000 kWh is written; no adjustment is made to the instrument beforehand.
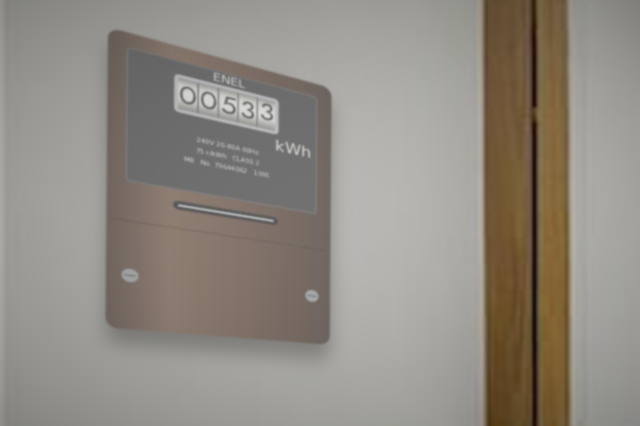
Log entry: 533 kWh
